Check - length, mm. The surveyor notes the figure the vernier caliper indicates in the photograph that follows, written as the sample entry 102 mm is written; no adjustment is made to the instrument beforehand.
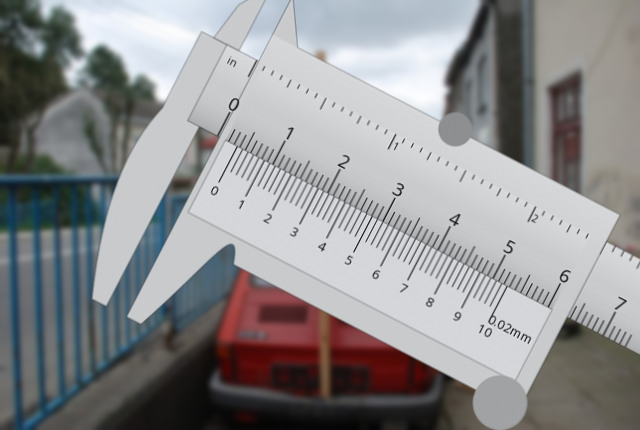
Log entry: 3.6 mm
